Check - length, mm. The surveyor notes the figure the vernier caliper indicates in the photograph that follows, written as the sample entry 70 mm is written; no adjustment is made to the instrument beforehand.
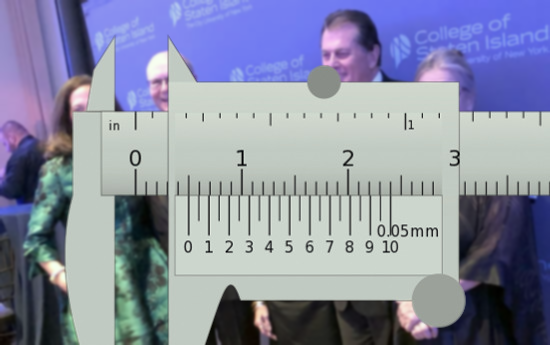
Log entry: 5.0 mm
